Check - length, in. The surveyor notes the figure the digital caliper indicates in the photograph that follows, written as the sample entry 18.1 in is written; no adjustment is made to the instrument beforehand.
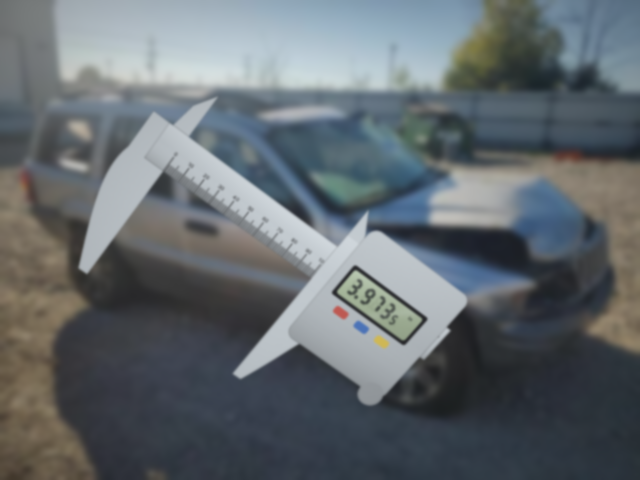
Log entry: 3.9735 in
